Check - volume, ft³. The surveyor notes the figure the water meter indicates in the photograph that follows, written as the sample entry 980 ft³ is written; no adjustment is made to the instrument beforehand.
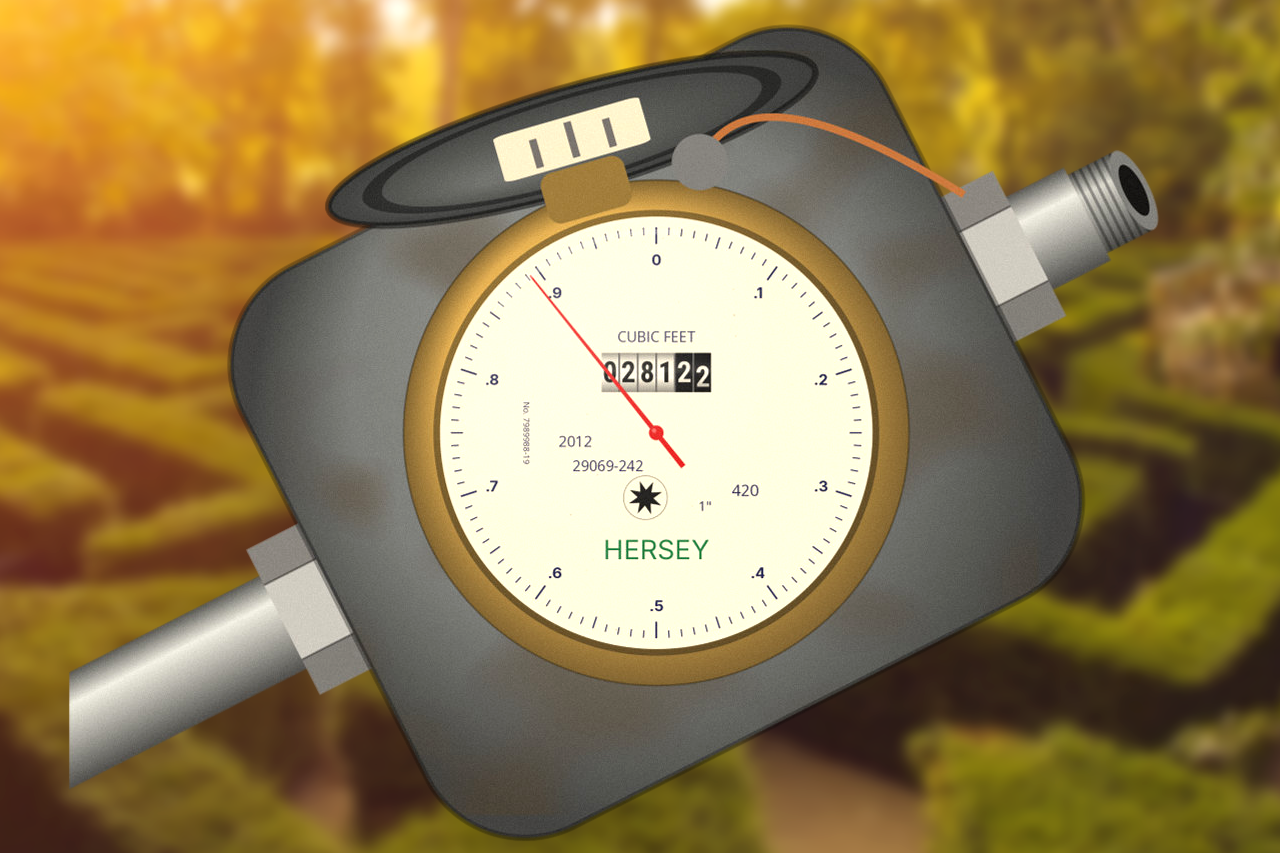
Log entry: 28121.89 ft³
